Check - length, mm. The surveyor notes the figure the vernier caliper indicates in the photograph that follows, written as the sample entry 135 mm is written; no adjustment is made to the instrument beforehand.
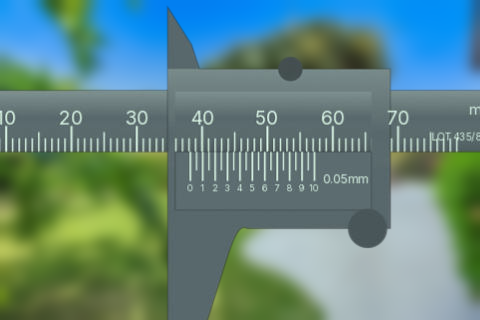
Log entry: 38.2 mm
